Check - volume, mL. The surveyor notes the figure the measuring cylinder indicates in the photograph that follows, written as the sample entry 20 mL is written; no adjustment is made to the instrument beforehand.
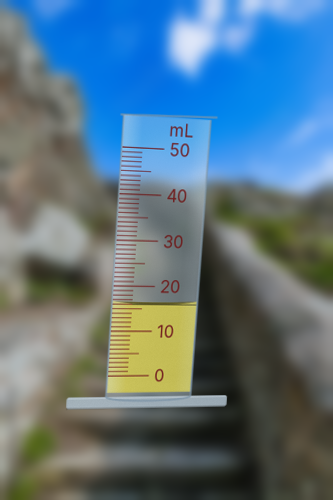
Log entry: 16 mL
